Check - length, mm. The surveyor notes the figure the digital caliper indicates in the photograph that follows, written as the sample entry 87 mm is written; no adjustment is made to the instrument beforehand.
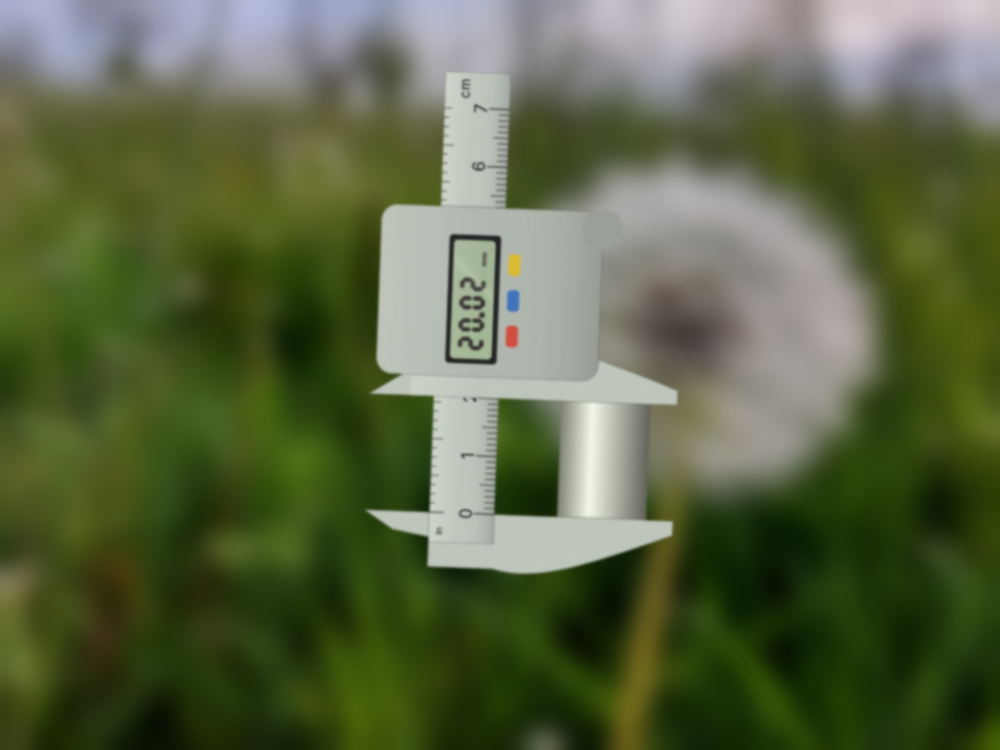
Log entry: 20.02 mm
